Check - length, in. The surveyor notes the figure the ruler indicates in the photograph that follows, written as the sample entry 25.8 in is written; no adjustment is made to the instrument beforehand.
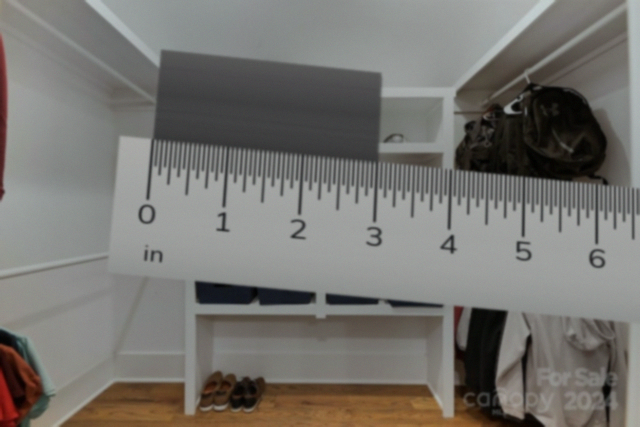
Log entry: 3 in
